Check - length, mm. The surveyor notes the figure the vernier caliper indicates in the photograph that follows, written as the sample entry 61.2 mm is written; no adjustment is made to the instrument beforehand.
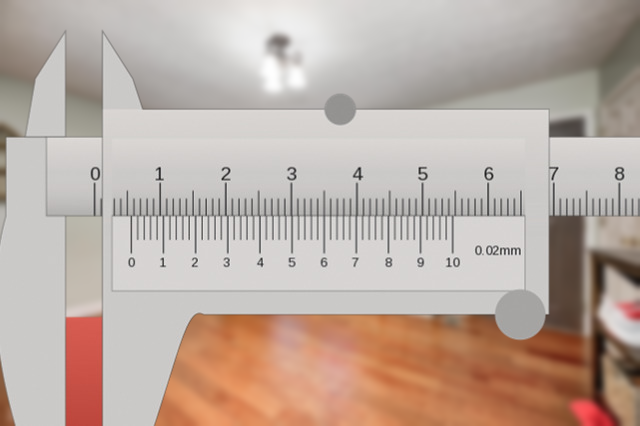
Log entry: 5.6 mm
